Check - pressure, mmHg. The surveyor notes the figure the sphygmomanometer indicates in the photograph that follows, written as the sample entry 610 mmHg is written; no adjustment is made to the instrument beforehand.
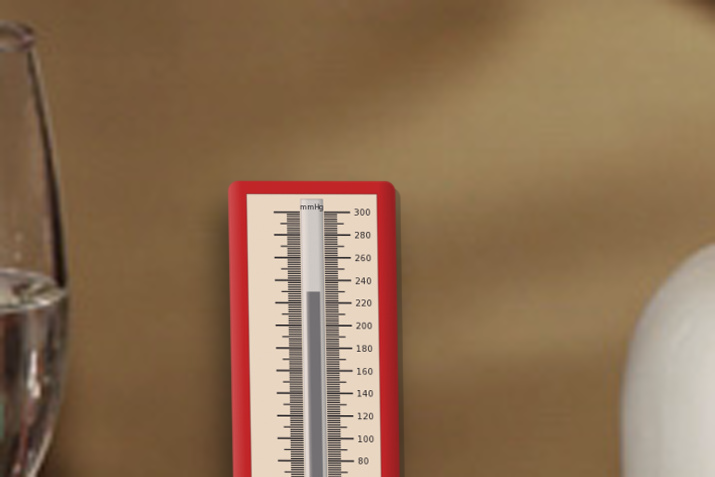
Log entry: 230 mmHg
